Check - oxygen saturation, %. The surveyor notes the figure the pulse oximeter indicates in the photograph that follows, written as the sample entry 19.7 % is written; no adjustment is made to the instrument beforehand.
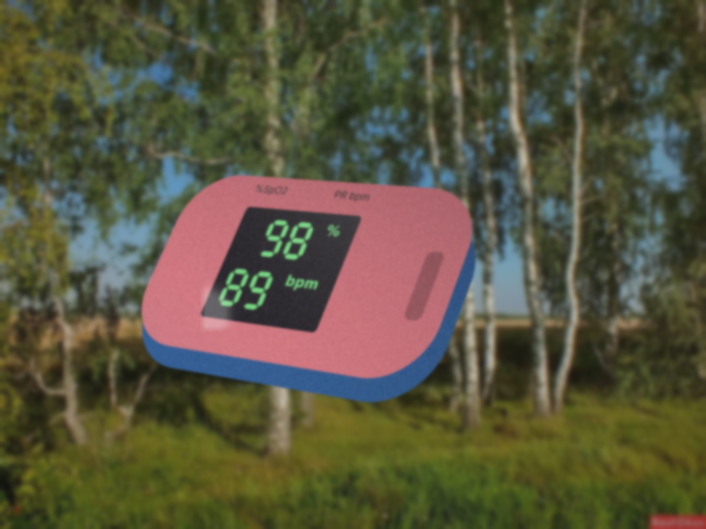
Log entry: 98 %
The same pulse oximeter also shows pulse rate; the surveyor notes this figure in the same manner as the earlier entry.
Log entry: 89 bpm
